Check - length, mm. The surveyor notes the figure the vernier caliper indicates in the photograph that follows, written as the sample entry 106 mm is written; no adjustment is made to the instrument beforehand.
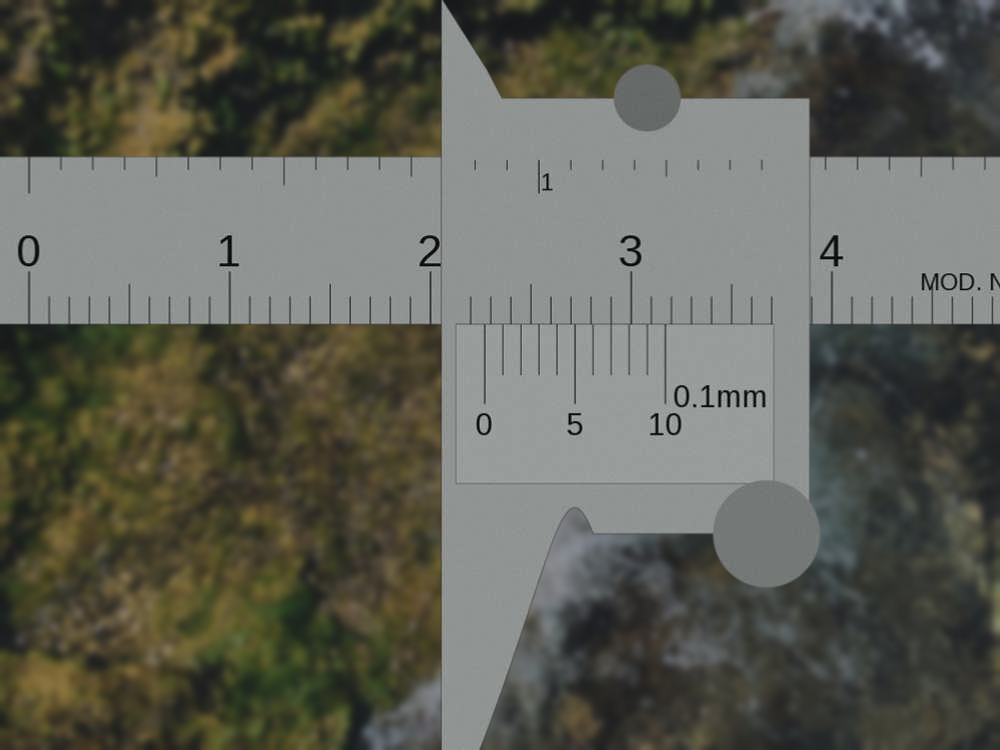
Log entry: 22.7 mm
